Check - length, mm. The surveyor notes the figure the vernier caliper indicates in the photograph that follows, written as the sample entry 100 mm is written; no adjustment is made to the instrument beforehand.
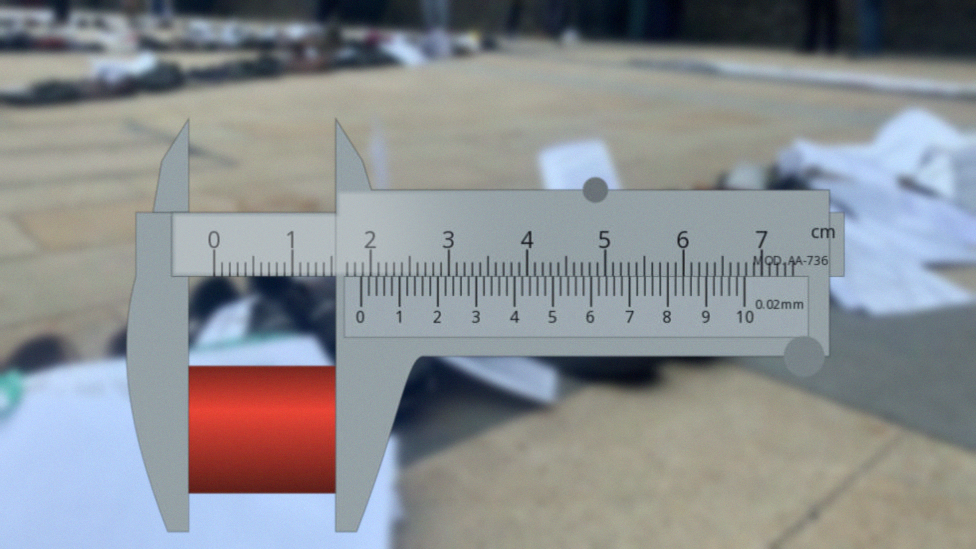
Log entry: 18.8 mm
